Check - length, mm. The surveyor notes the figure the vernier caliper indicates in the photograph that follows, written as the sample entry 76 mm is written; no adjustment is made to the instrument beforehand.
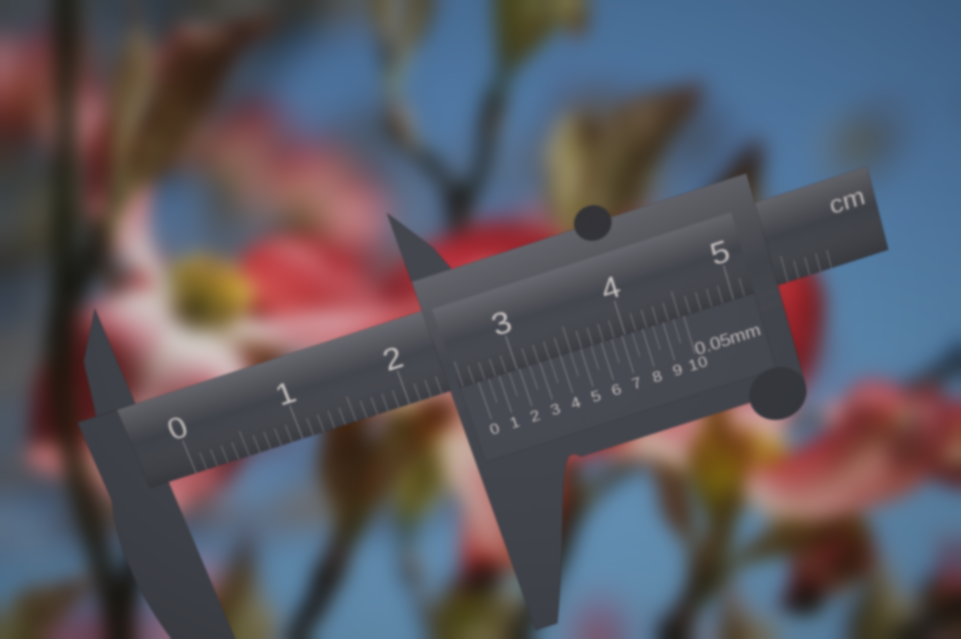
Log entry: 26.4 mm
